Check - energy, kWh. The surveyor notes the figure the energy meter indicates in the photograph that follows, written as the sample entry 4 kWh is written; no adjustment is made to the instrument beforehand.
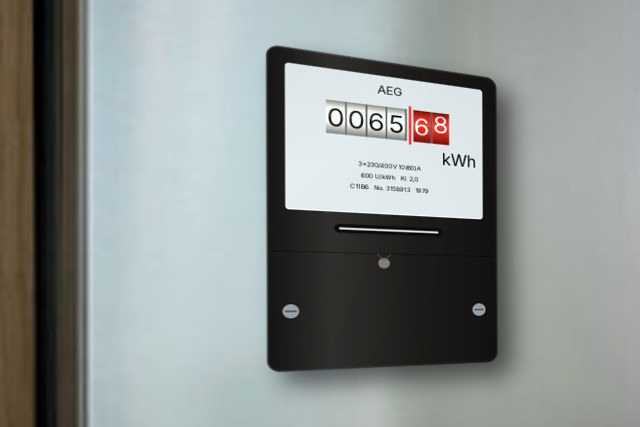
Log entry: 65.68 kWh
